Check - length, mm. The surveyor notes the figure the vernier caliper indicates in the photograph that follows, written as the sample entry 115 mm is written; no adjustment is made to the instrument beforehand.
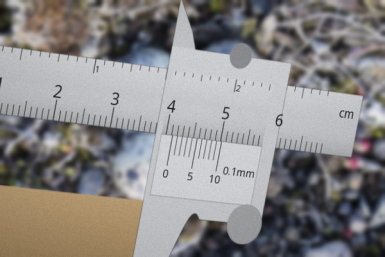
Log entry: 41.2 mm
